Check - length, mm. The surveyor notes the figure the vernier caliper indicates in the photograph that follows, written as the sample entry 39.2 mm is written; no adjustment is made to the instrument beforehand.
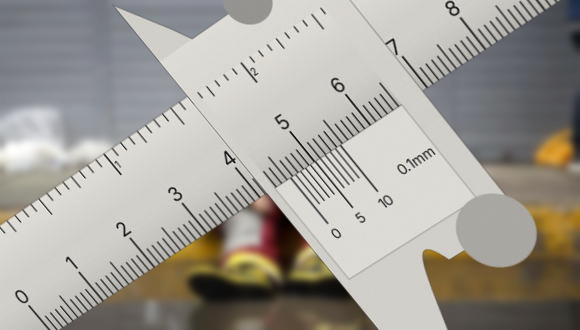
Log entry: 45.6 mm
